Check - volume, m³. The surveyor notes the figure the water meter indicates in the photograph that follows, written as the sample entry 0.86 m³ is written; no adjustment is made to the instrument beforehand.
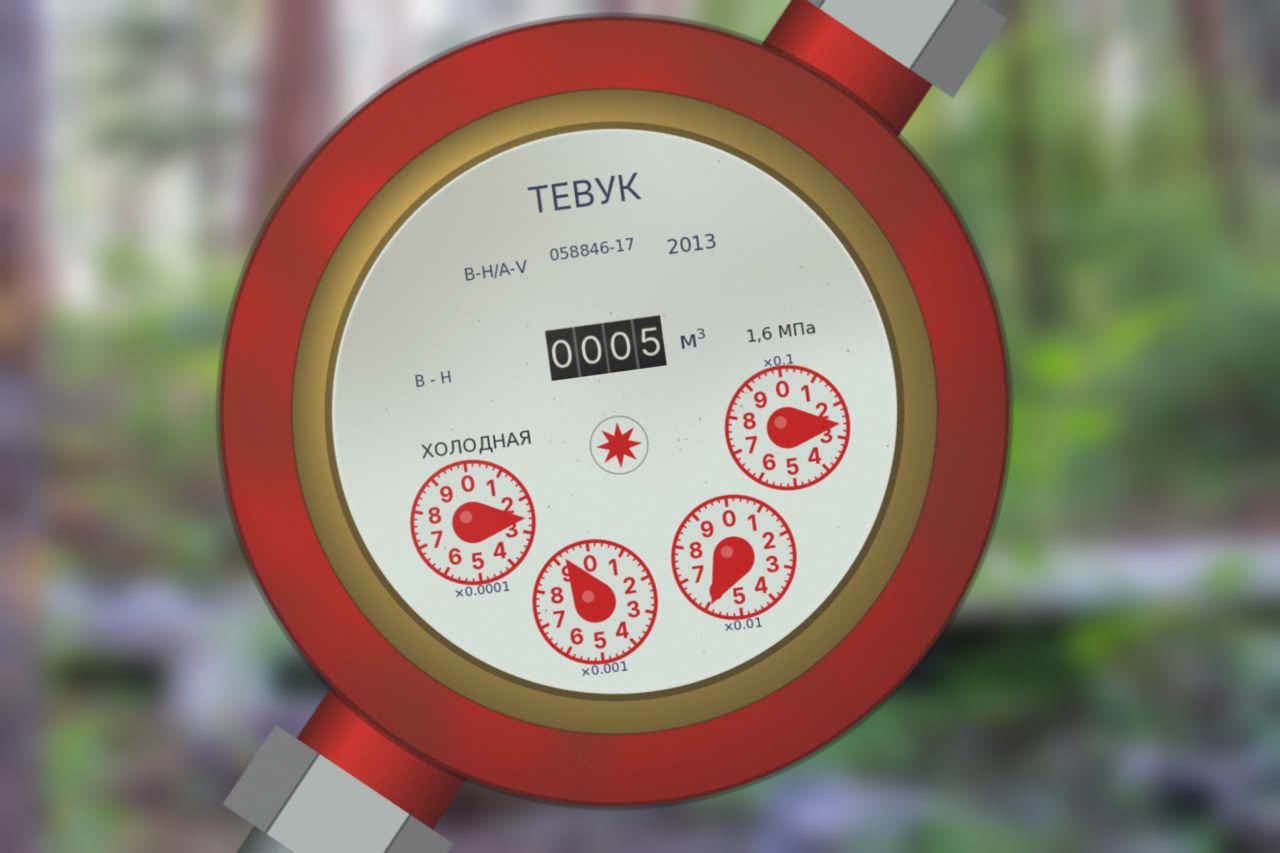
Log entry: 5.2592 m³
